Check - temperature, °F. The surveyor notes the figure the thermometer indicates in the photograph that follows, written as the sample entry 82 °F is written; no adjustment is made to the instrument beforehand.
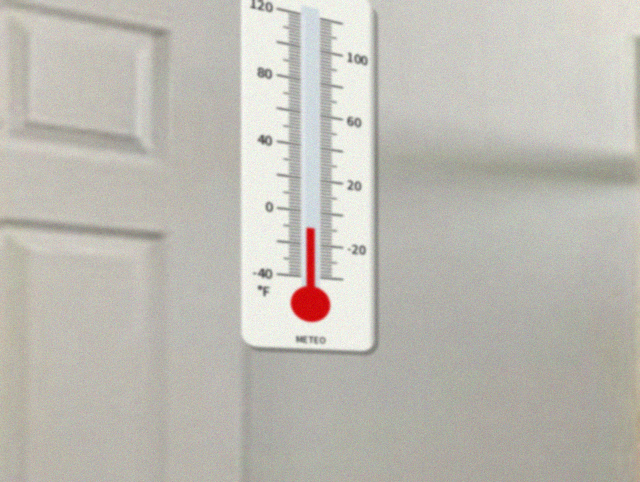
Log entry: -10 °F
